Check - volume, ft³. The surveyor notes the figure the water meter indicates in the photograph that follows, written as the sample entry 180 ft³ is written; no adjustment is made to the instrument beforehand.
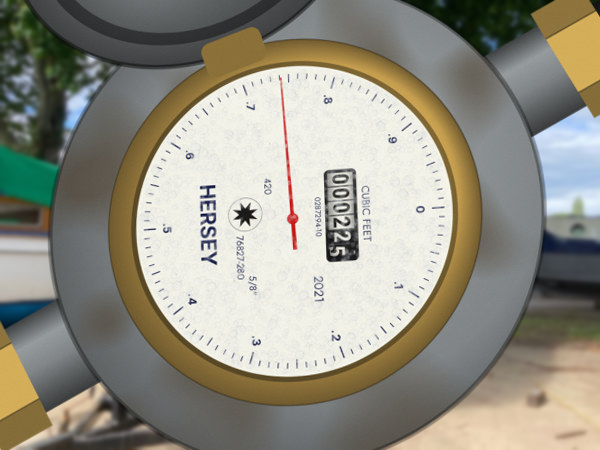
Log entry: 224.74 ft³
